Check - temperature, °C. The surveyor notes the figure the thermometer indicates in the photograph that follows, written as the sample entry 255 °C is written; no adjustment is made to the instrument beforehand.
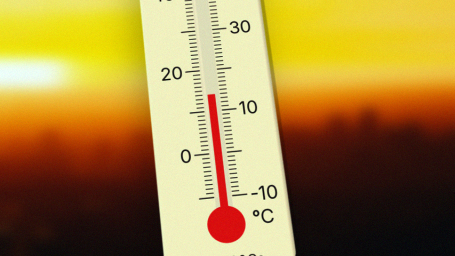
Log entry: 14 °C
